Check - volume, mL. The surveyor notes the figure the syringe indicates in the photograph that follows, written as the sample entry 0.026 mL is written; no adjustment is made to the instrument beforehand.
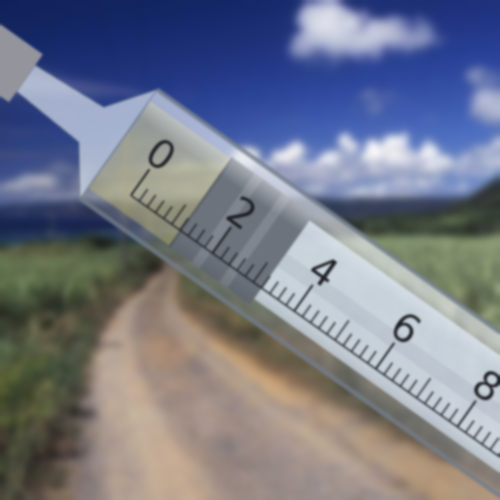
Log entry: 1.2 mL
